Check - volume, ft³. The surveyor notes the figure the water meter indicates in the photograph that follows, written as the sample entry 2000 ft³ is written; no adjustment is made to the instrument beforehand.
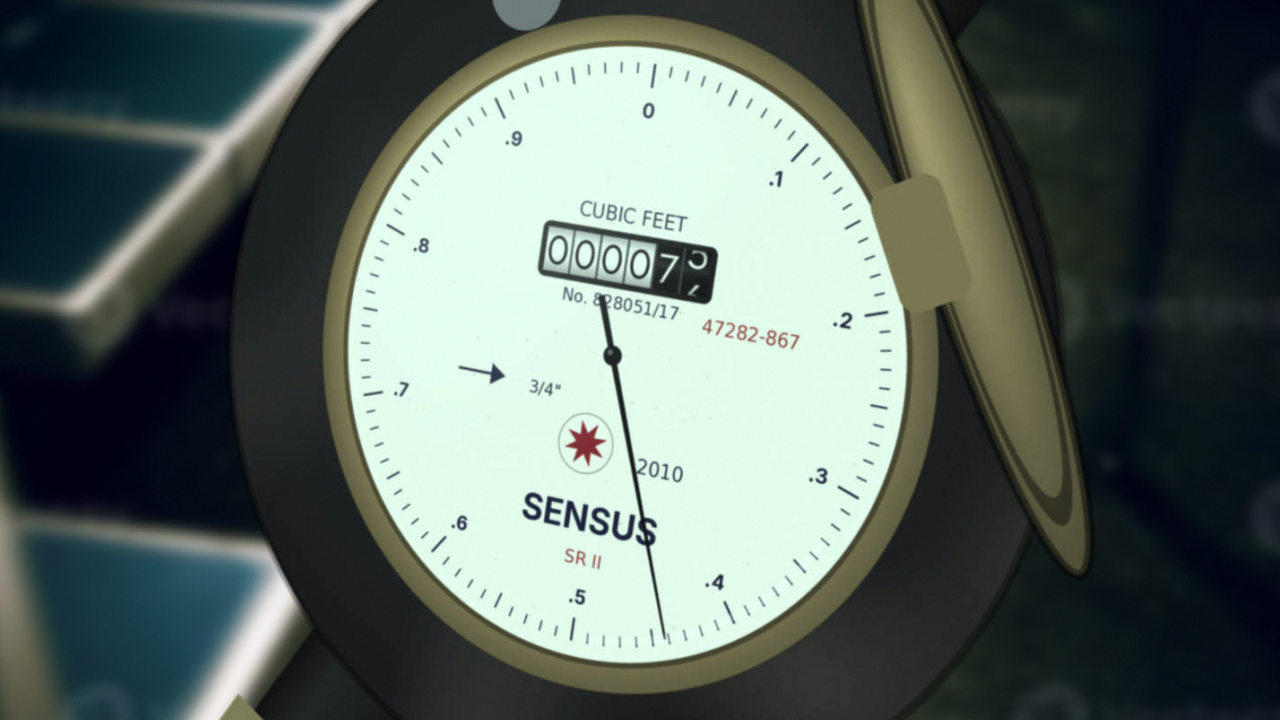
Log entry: 75.44 ft³
